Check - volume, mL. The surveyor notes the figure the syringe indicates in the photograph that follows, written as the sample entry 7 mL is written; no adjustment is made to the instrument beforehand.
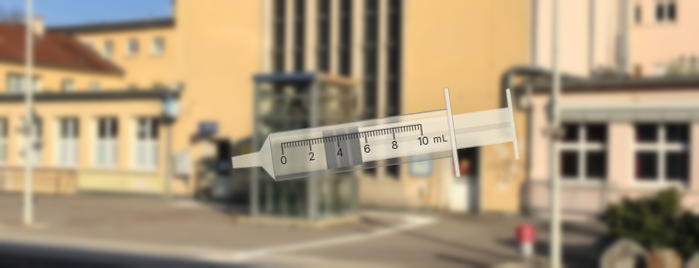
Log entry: 3 mL
